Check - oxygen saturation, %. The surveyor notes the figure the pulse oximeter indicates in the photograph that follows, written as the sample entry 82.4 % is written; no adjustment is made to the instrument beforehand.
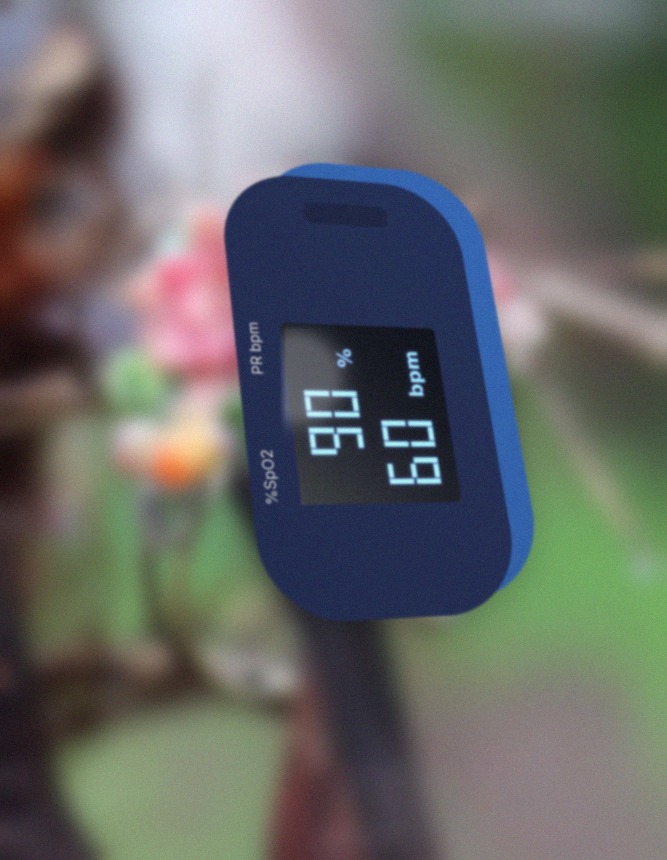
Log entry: 90 %
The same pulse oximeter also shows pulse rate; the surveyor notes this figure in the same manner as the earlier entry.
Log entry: 60 bpm
